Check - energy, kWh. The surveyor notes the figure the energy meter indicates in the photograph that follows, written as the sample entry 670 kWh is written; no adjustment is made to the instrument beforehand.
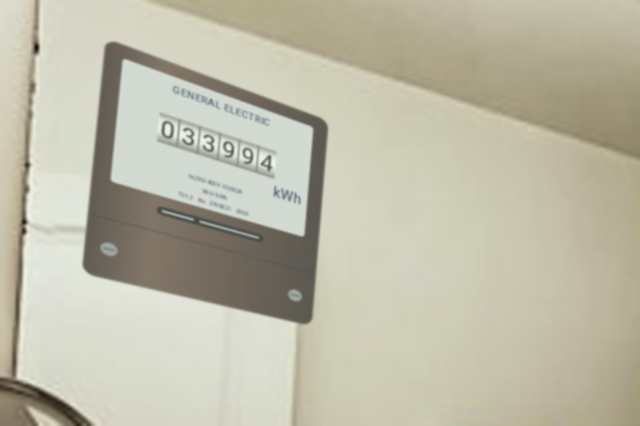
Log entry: 33994 kWh
